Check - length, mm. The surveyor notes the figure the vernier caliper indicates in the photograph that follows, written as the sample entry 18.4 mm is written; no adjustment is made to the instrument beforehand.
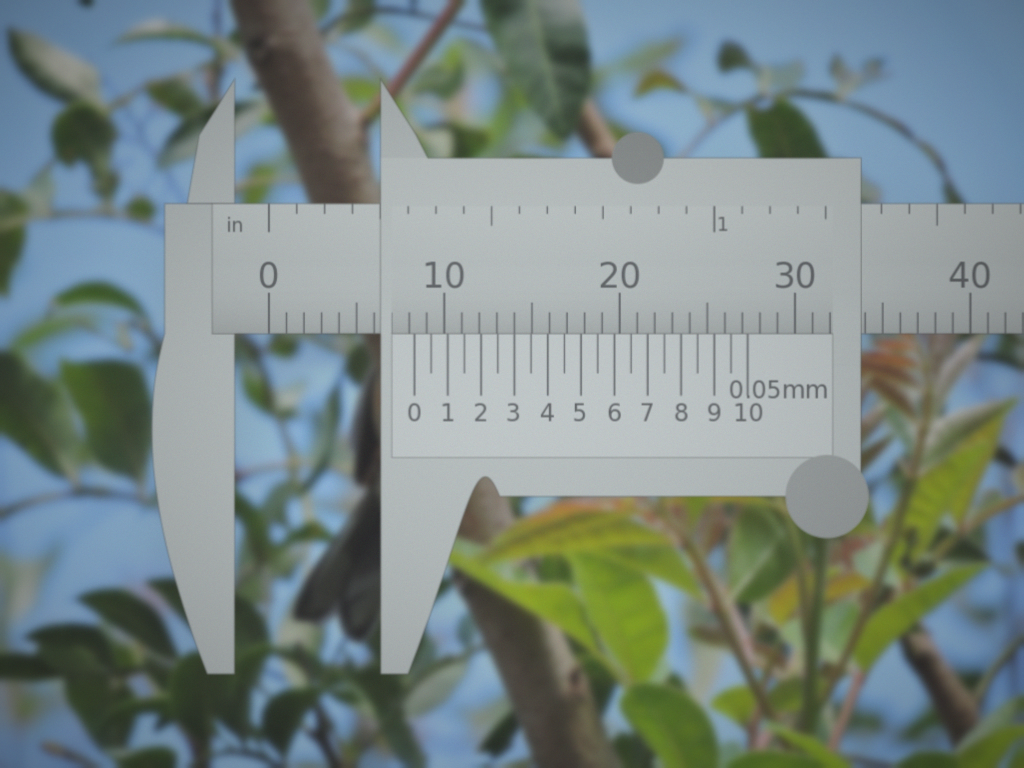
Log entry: 8.3 mm
